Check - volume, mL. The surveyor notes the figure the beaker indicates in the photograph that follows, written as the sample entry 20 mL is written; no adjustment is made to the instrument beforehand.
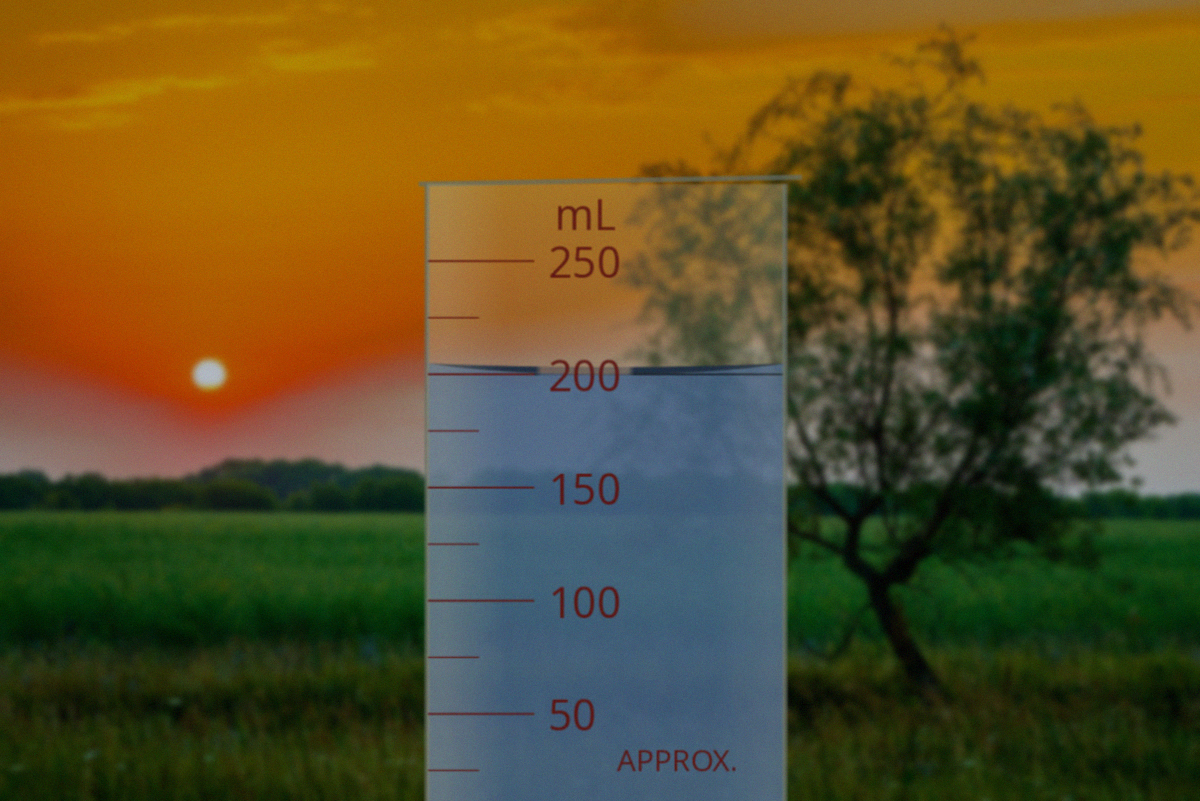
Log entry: 200 mL
